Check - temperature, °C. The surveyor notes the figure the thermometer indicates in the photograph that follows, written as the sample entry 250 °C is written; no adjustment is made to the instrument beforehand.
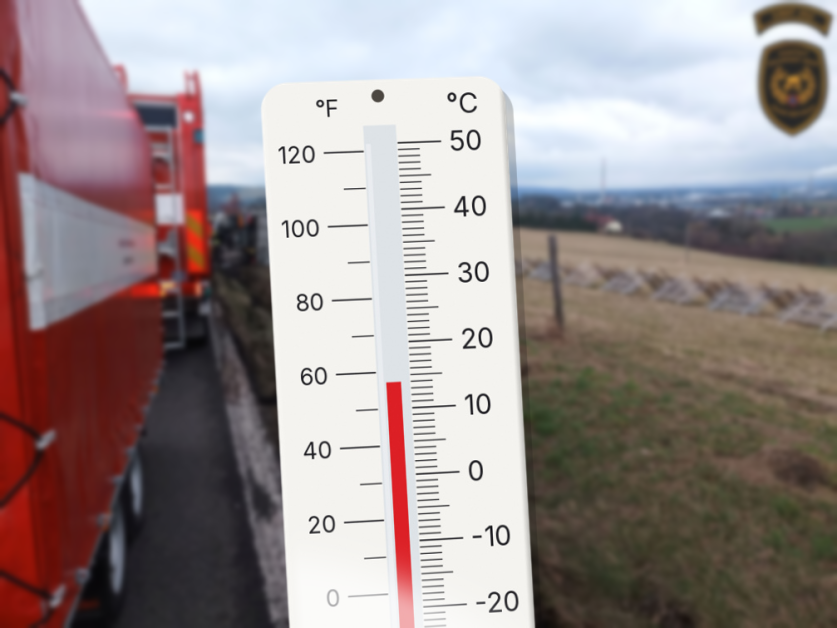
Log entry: 14 °C
